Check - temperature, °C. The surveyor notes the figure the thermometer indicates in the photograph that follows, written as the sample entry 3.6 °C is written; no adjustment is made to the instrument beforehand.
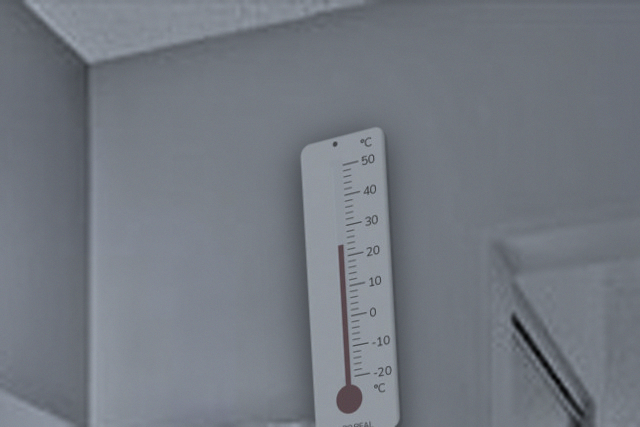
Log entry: 24 °C
